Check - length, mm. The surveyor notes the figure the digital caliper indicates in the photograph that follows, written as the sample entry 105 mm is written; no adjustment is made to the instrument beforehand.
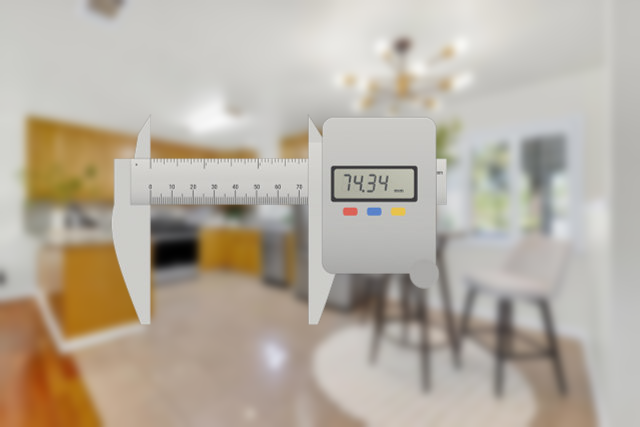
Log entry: 74.34 mm
